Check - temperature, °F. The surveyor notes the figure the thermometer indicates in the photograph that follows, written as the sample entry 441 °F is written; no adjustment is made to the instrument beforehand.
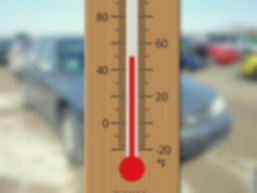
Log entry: 50 °F
